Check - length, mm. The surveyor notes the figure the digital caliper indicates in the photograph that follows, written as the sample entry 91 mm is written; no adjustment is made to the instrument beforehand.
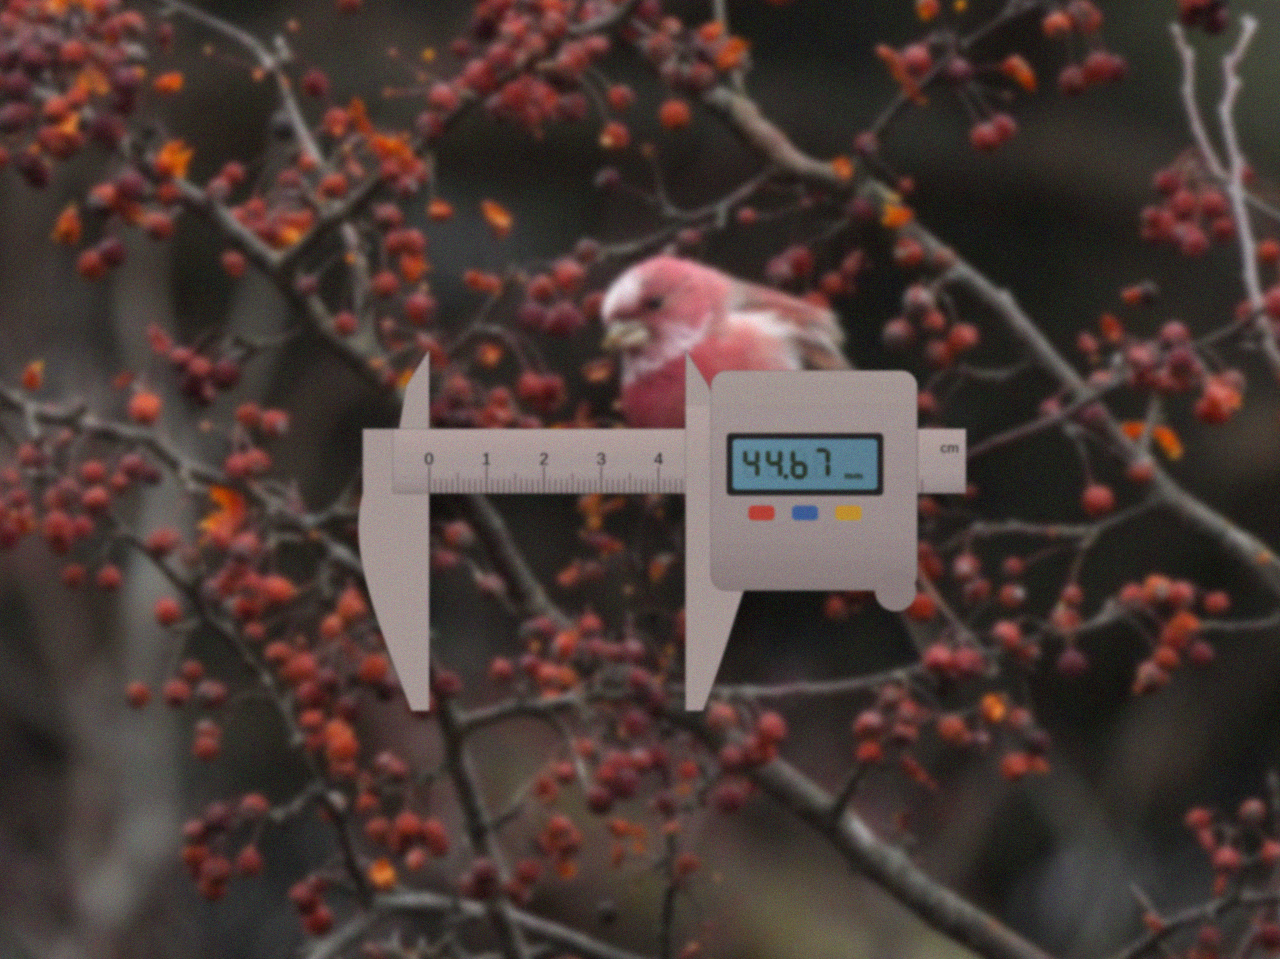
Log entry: 44.67 mm
